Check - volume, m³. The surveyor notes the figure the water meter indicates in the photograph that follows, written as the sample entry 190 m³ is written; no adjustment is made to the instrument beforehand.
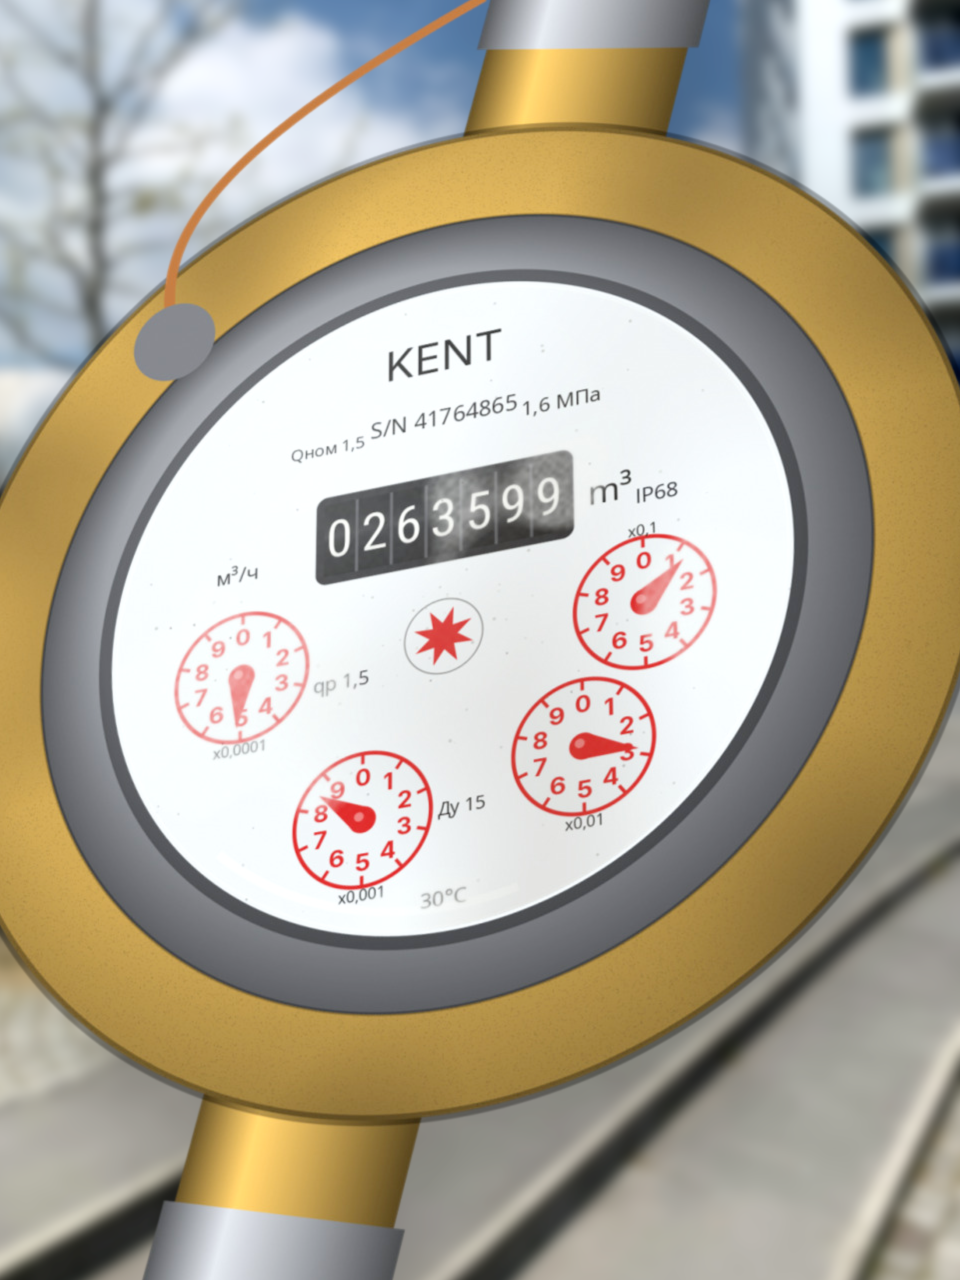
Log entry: 263599.1285 m³
